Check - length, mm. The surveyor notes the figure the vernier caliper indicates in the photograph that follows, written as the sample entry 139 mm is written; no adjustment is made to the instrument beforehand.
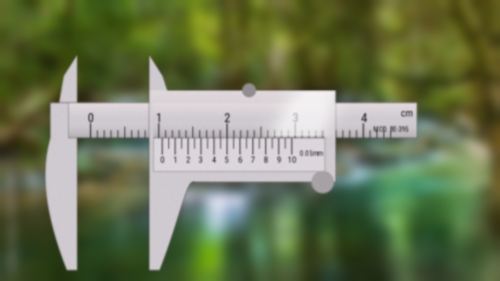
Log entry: 10.5 mm
